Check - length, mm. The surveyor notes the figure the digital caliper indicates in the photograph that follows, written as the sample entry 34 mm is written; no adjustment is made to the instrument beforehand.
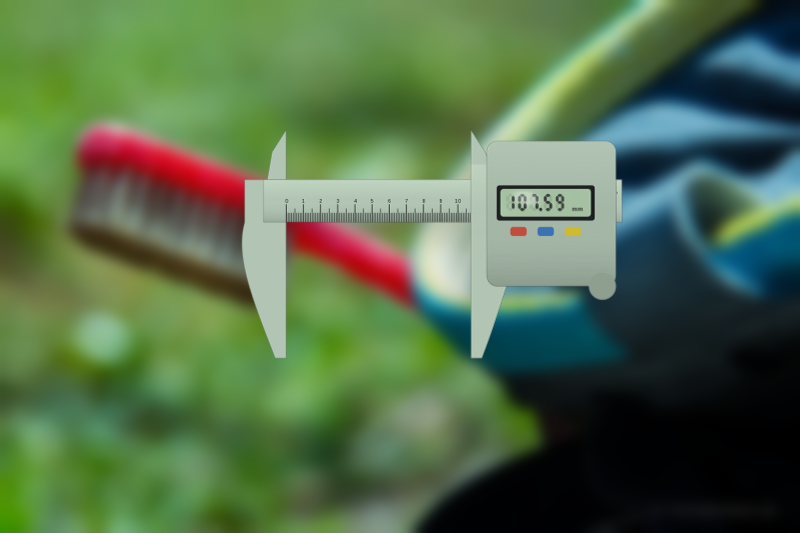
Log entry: 107.59 mm
